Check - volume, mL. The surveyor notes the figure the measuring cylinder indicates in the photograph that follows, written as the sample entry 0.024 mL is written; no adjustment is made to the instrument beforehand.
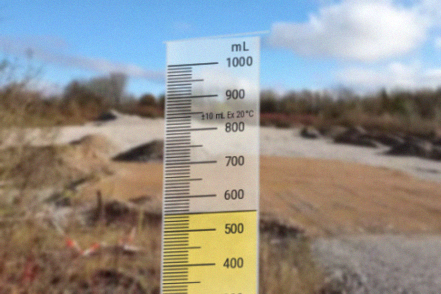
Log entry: 550 mL
